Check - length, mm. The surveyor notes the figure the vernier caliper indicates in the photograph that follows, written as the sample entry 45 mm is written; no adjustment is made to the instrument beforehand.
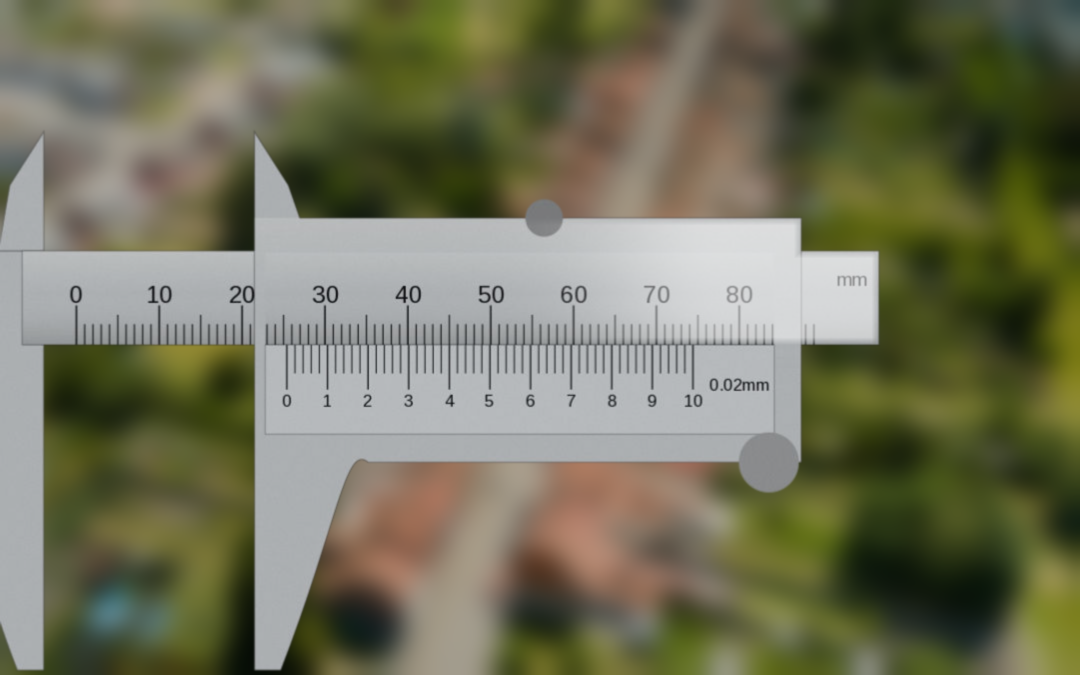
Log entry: 25.4 mm
